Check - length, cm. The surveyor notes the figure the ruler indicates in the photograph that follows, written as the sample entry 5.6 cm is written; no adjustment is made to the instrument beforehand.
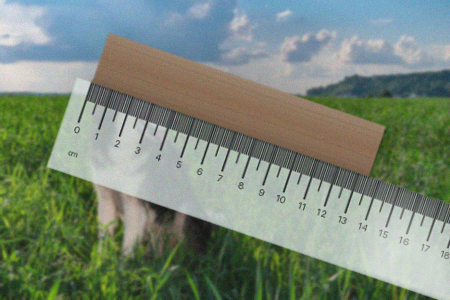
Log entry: 13.5 cm
